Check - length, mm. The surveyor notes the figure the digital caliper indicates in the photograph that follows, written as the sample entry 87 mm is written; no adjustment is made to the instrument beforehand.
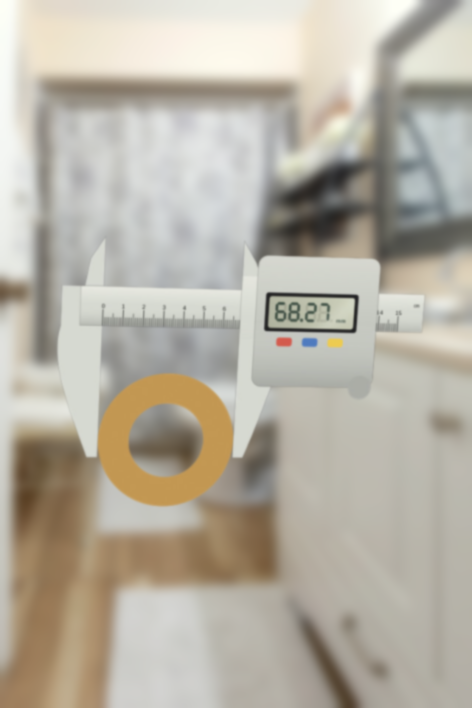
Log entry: 68.27 mm
